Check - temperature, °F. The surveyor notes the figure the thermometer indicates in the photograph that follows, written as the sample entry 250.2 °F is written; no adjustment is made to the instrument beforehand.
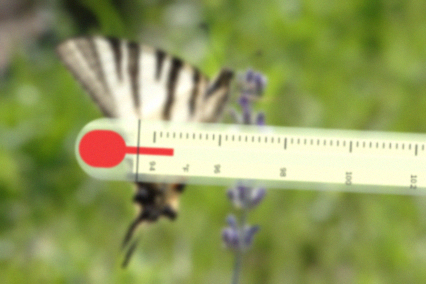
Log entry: 94.6 °F
